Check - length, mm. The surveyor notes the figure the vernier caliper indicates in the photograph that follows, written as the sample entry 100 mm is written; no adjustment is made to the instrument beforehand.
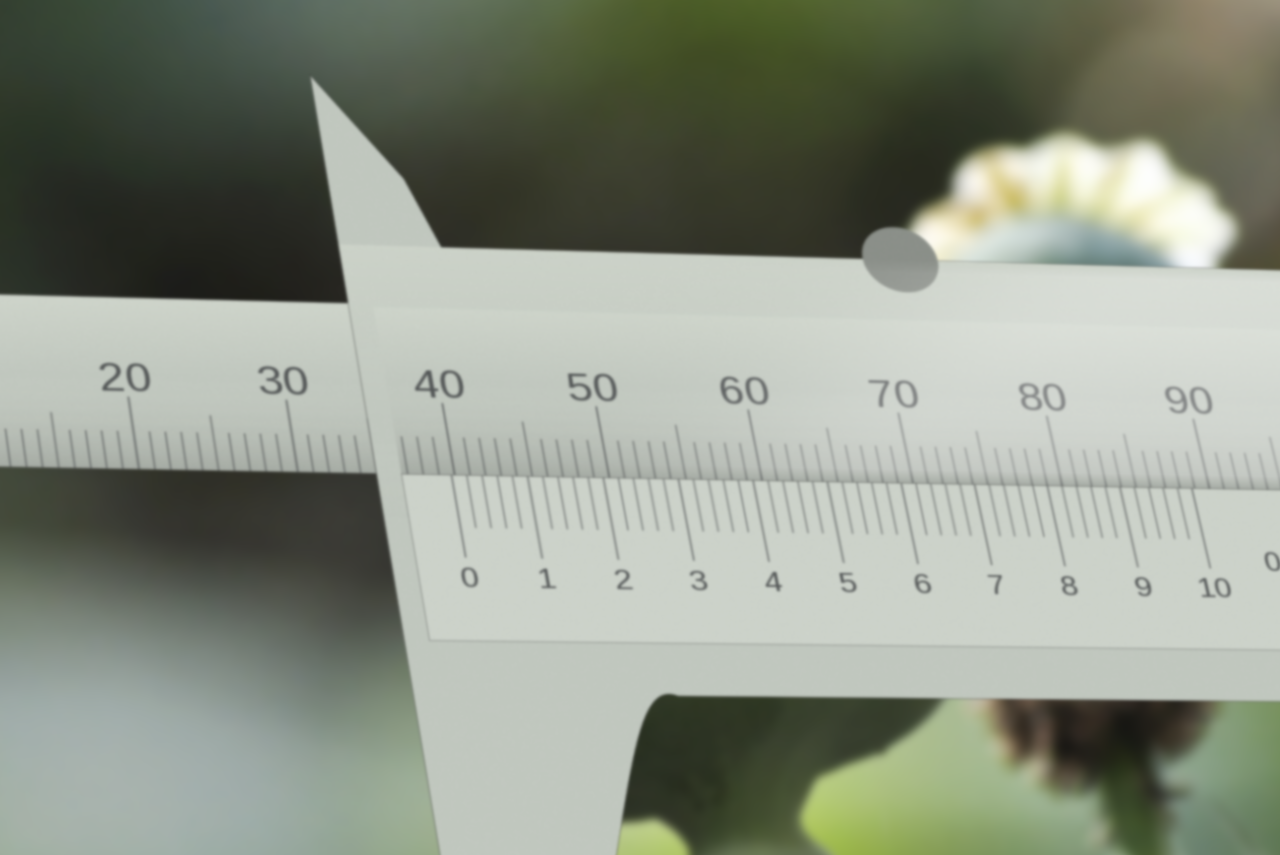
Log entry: 39.8 mm
